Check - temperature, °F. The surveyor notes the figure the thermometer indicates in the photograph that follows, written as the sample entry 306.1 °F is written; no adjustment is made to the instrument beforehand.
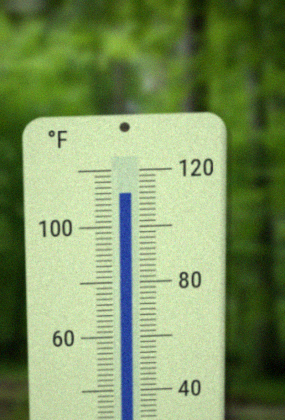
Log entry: 112 °F
